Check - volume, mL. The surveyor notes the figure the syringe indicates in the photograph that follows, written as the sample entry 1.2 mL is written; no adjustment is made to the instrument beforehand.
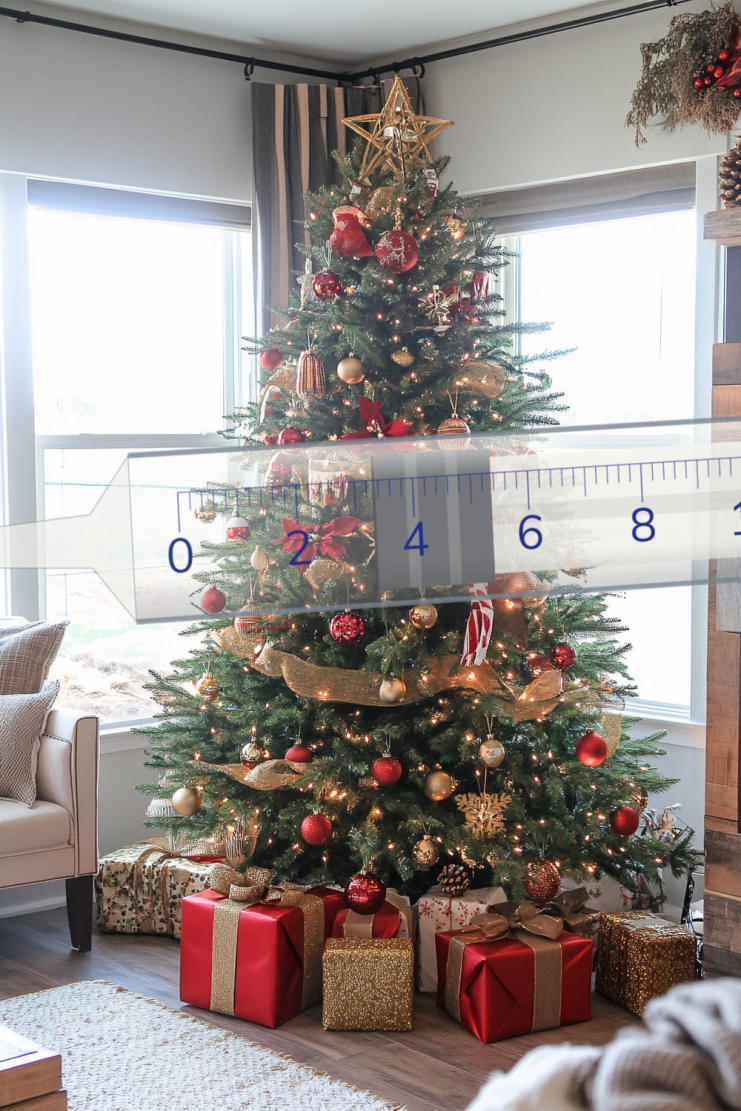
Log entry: 3.3 mL
